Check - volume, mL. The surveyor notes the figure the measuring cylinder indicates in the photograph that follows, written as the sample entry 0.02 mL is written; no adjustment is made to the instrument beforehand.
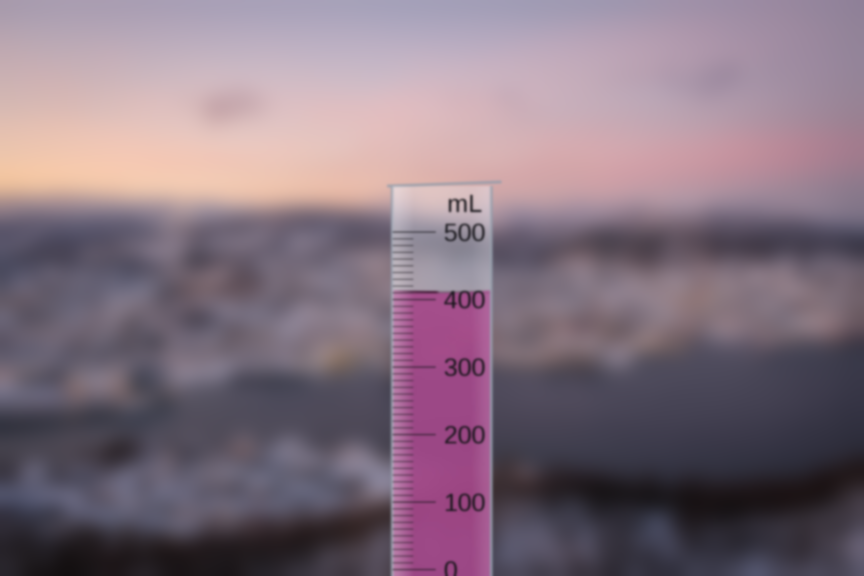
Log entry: 410 mL
